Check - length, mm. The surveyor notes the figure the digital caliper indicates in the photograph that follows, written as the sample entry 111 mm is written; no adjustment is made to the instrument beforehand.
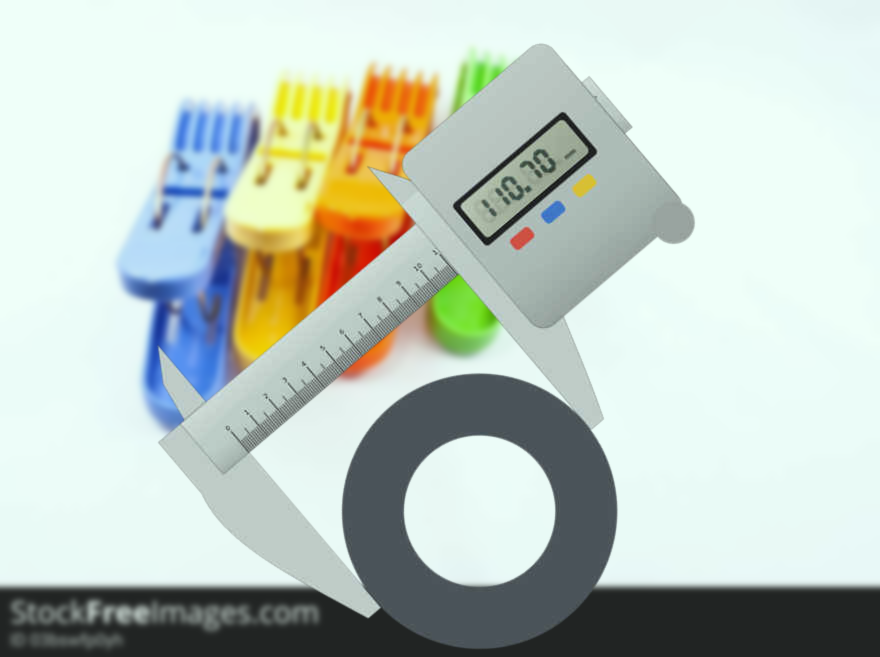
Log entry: 110.70 mm
